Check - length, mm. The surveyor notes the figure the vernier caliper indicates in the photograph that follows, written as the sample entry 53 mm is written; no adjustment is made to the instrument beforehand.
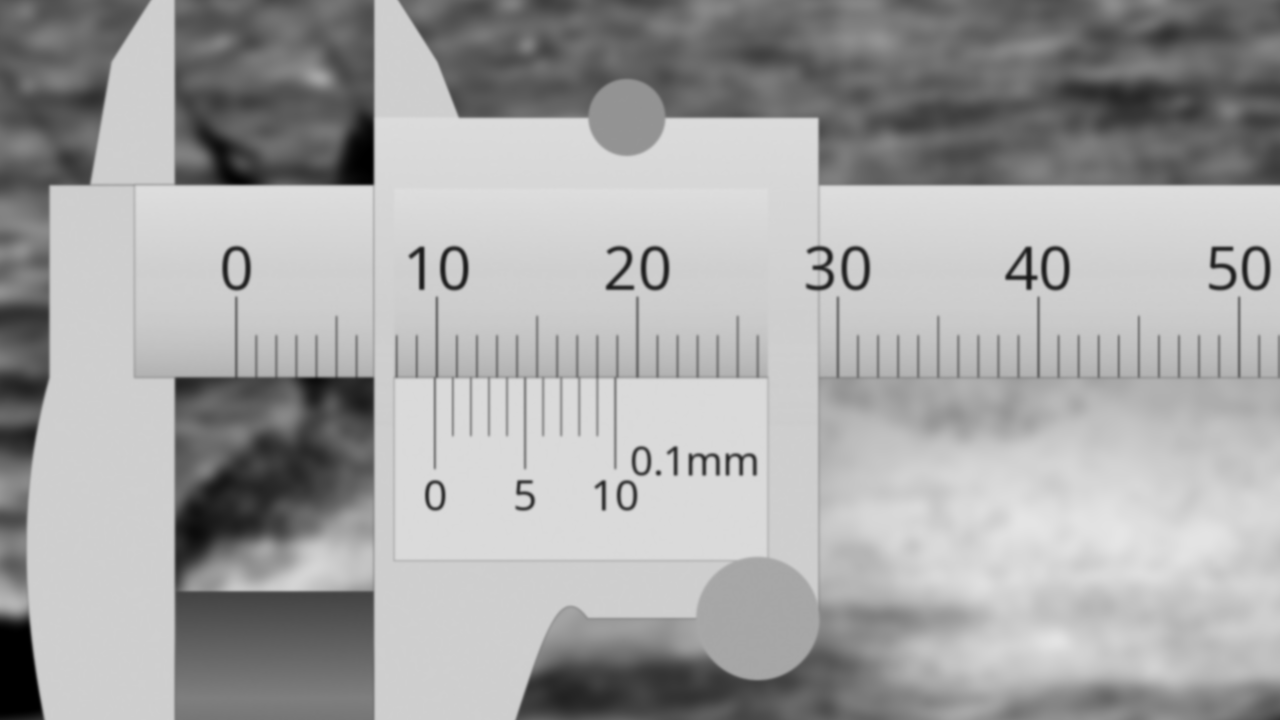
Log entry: 9.9 mm
